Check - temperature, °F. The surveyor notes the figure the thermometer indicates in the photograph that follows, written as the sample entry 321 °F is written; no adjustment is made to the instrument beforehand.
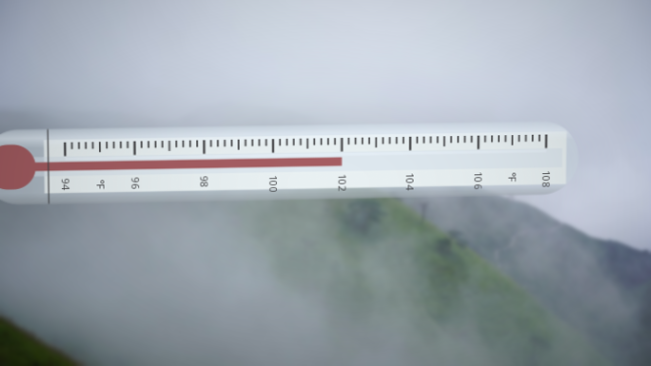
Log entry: 102 °F
